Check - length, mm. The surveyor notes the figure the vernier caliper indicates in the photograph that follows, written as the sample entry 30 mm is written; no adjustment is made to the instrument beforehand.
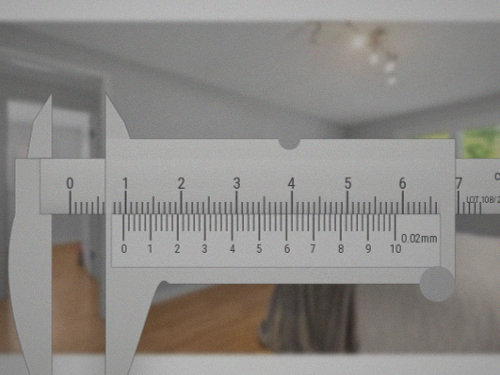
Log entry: 9.6 mm
